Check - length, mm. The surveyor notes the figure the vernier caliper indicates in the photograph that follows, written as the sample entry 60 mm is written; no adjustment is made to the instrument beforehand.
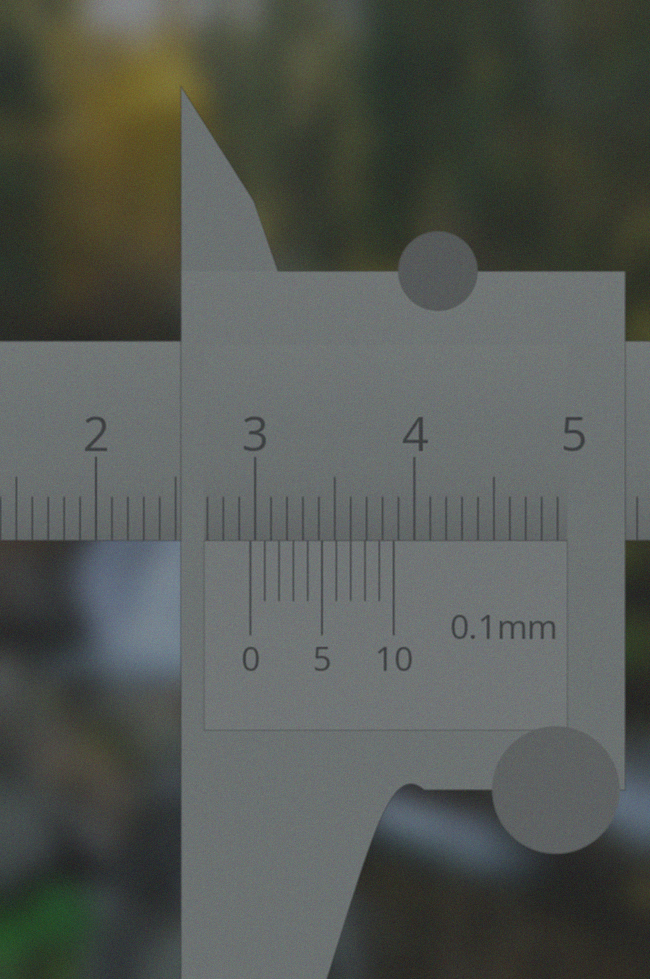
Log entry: 29.7 mm
